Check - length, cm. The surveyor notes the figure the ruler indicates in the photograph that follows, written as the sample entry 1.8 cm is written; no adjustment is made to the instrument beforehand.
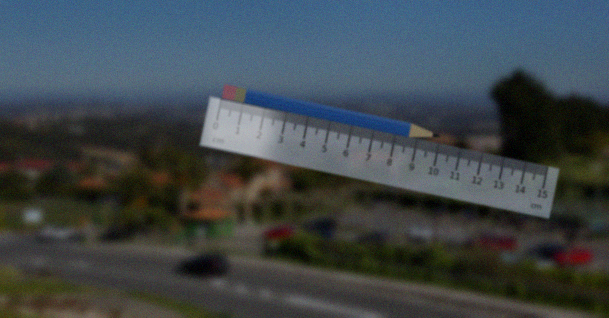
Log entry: 10 cm
